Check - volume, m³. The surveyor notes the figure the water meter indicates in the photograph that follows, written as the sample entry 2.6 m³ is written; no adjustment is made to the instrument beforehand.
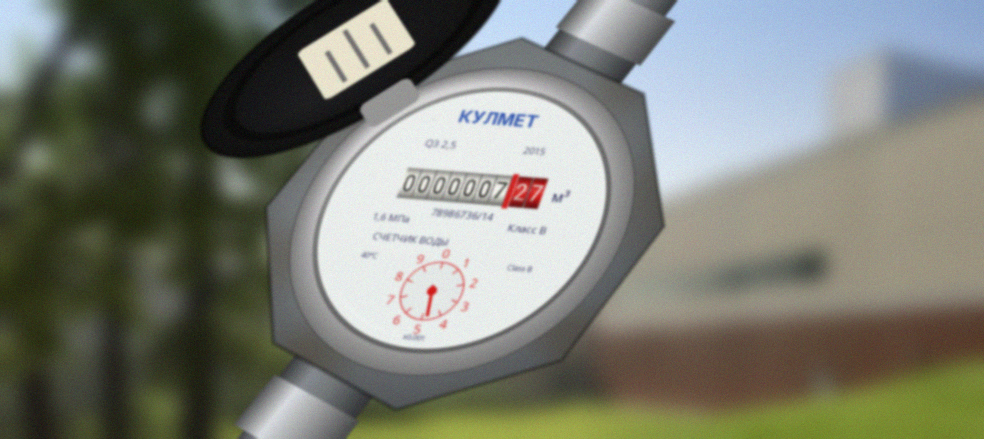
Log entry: 7.274 m³
